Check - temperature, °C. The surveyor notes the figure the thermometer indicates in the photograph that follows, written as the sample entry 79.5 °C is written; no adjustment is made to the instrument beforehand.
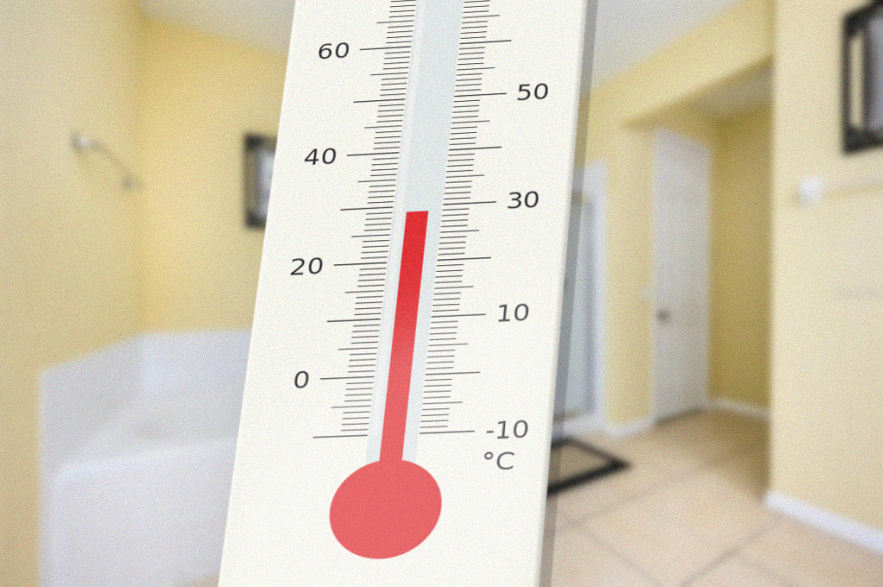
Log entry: 29 °C
